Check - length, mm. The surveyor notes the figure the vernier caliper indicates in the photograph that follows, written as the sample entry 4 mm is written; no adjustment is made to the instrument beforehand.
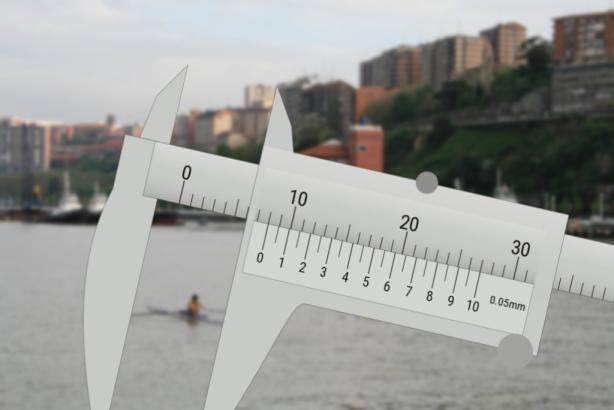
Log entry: 8.0 mm
